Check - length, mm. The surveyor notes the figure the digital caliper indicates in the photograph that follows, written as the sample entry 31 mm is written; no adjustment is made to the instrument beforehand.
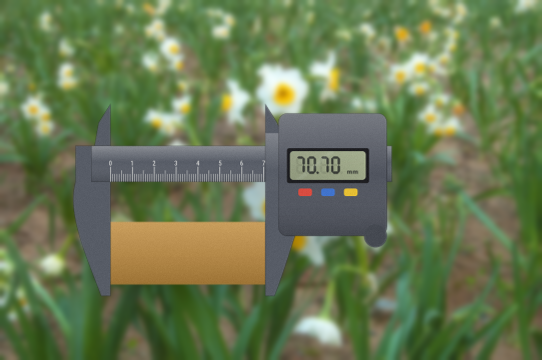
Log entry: 70.70 mm
